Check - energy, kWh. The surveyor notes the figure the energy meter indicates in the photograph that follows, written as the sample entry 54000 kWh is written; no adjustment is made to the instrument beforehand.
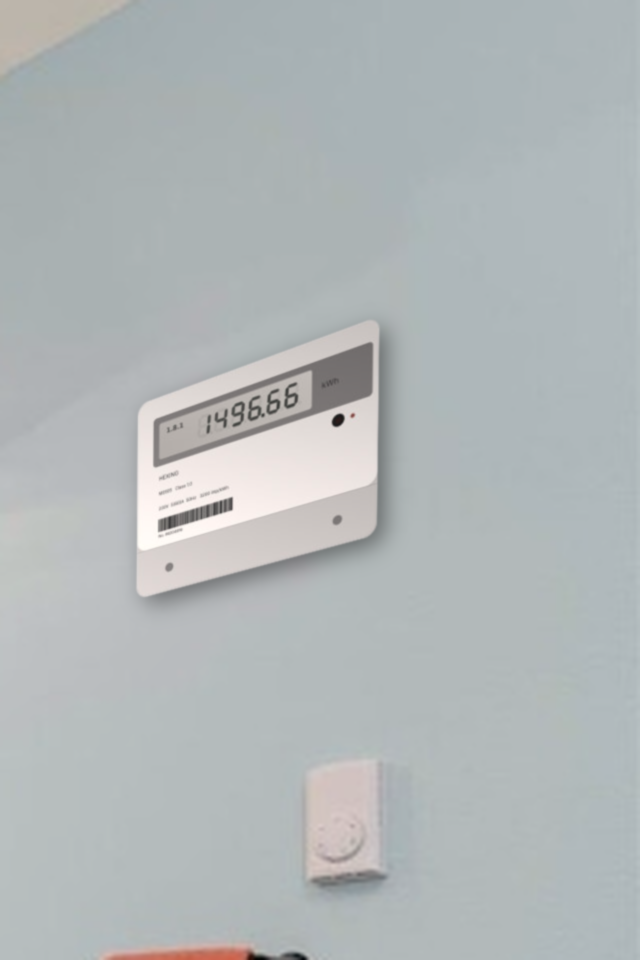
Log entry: 1496.66 kWh
